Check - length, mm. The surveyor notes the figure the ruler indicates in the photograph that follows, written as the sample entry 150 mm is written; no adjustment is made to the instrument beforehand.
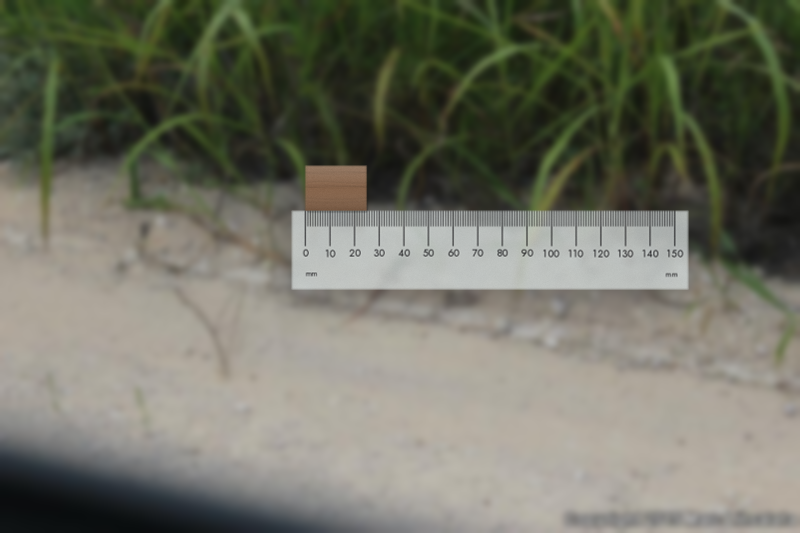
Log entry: 25 mm
